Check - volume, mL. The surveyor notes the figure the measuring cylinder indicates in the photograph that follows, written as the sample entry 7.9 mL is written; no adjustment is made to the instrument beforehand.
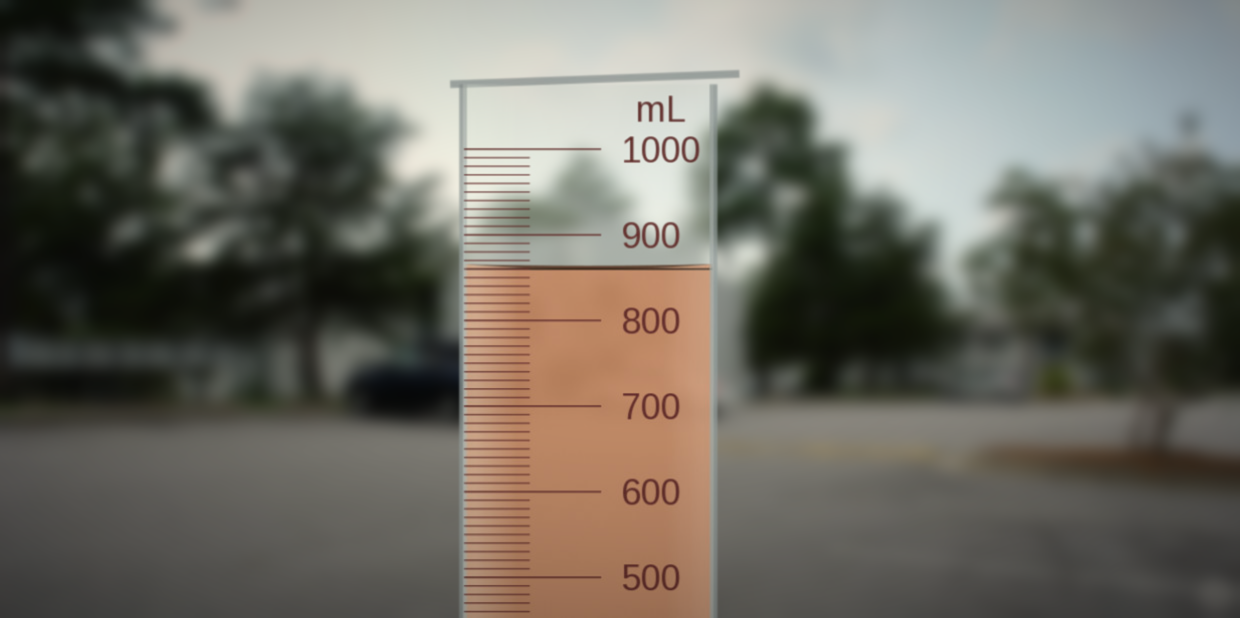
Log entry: 860 mL
